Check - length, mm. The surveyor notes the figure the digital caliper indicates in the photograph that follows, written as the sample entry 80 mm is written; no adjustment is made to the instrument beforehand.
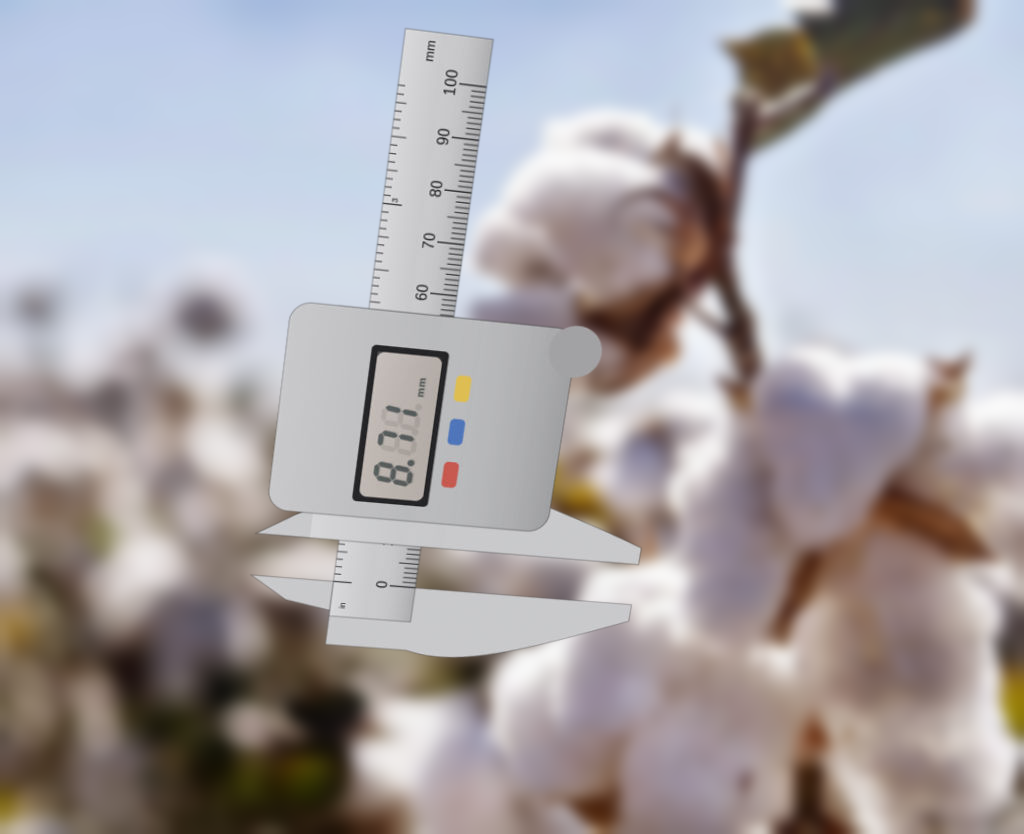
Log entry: 8.71 mm
